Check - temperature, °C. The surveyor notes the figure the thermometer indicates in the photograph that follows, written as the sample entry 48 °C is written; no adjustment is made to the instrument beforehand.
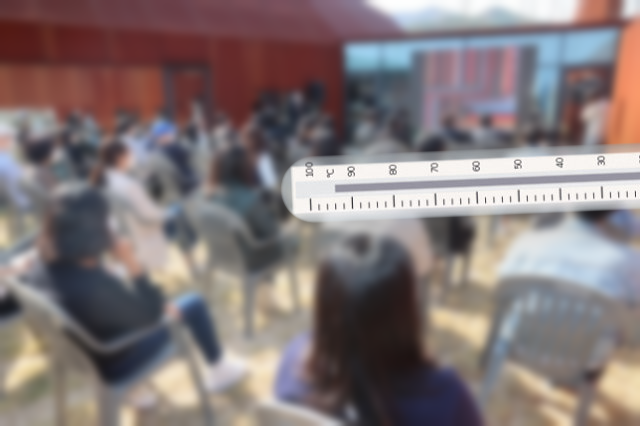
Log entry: 94 °C
